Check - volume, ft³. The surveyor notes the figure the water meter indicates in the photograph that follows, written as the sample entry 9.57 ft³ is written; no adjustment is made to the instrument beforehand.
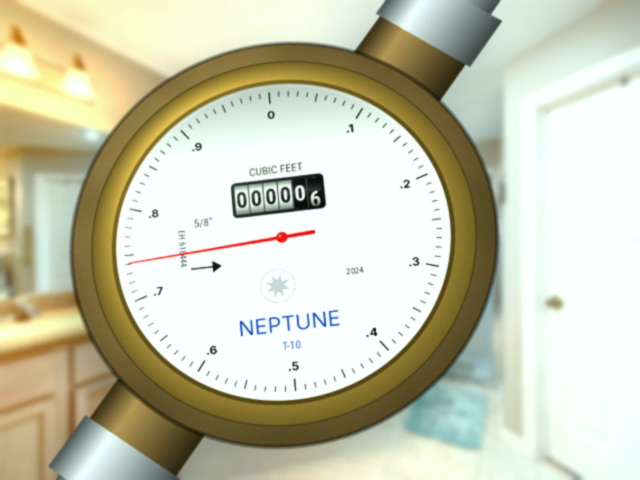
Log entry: 5.74 ft³
